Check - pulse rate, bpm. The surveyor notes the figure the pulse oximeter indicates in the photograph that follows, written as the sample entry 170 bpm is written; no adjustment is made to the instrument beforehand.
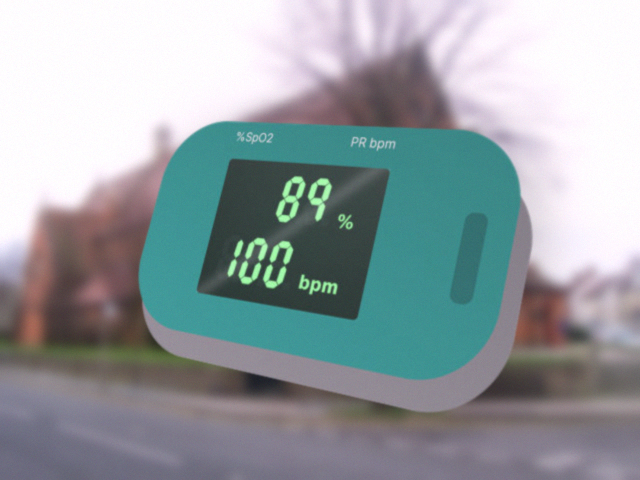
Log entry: 100 bpm
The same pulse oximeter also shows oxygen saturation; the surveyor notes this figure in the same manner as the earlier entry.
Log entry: 89 %
